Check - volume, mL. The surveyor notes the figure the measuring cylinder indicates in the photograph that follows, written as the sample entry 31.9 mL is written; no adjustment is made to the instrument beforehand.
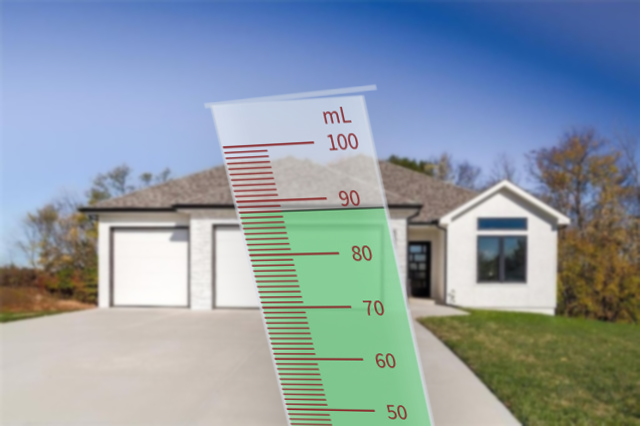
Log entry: 88 mL
